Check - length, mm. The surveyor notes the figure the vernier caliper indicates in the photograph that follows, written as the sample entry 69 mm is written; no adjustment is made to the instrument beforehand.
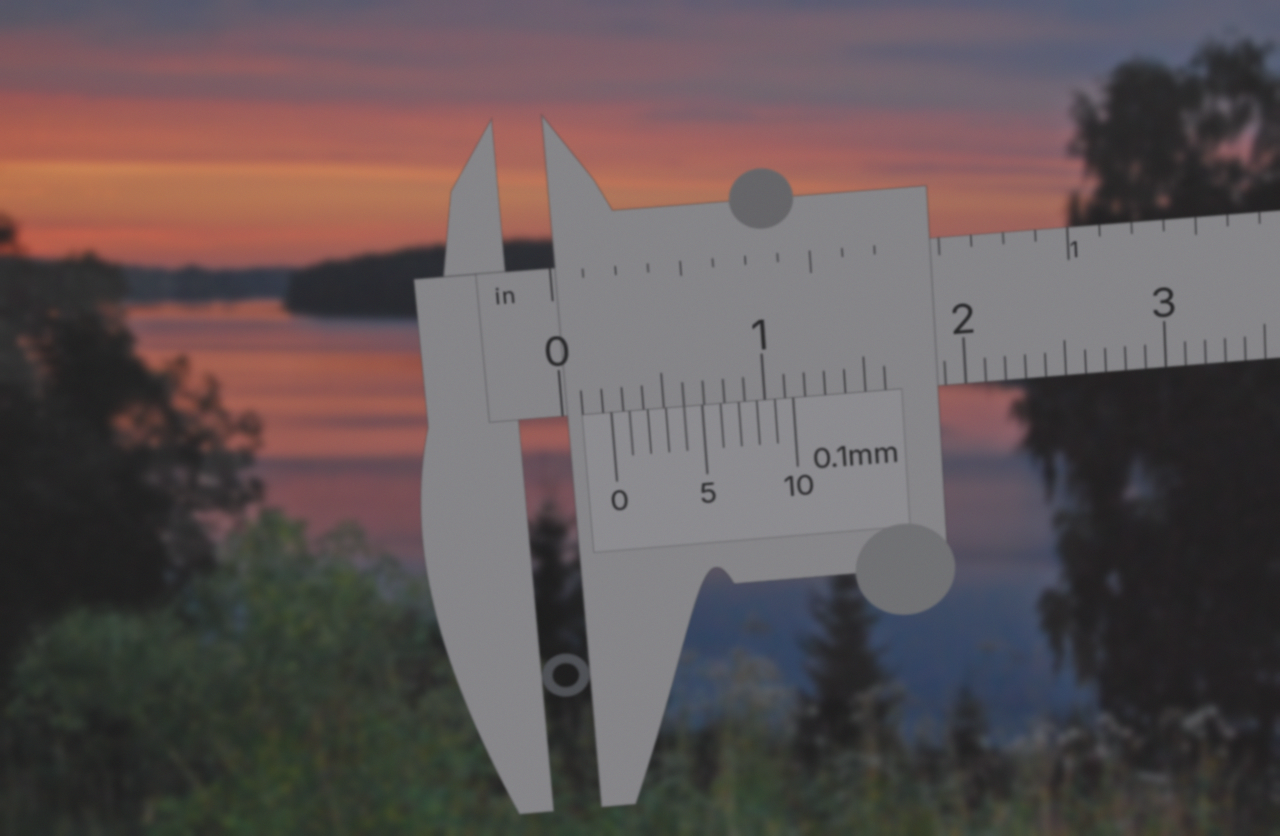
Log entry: 2.4 mm
